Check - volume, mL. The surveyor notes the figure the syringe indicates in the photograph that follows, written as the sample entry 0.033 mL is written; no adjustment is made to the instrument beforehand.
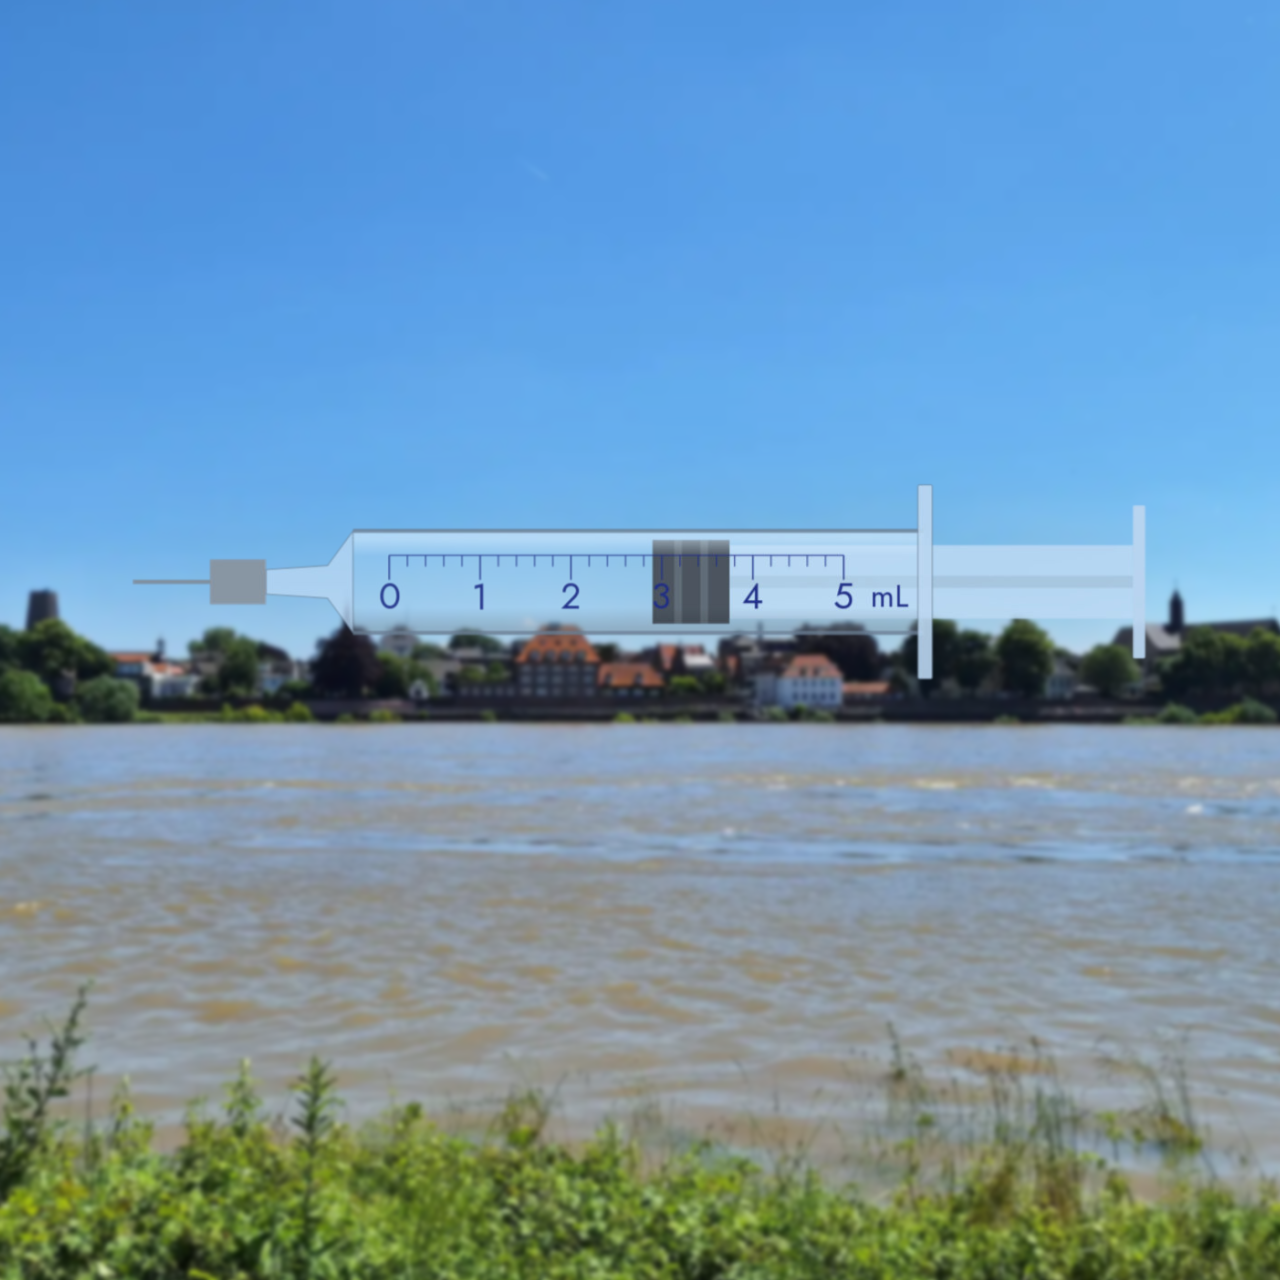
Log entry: 2.9 mL
